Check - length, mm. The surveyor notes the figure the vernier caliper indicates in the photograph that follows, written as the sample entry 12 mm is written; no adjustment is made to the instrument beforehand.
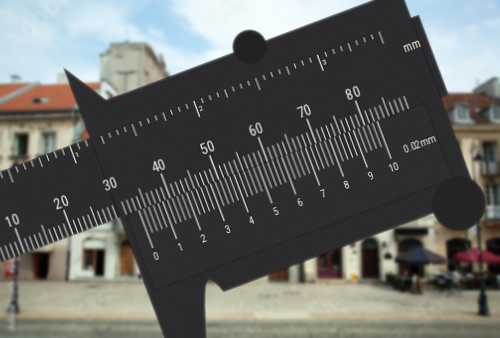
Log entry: 33.5 mm
